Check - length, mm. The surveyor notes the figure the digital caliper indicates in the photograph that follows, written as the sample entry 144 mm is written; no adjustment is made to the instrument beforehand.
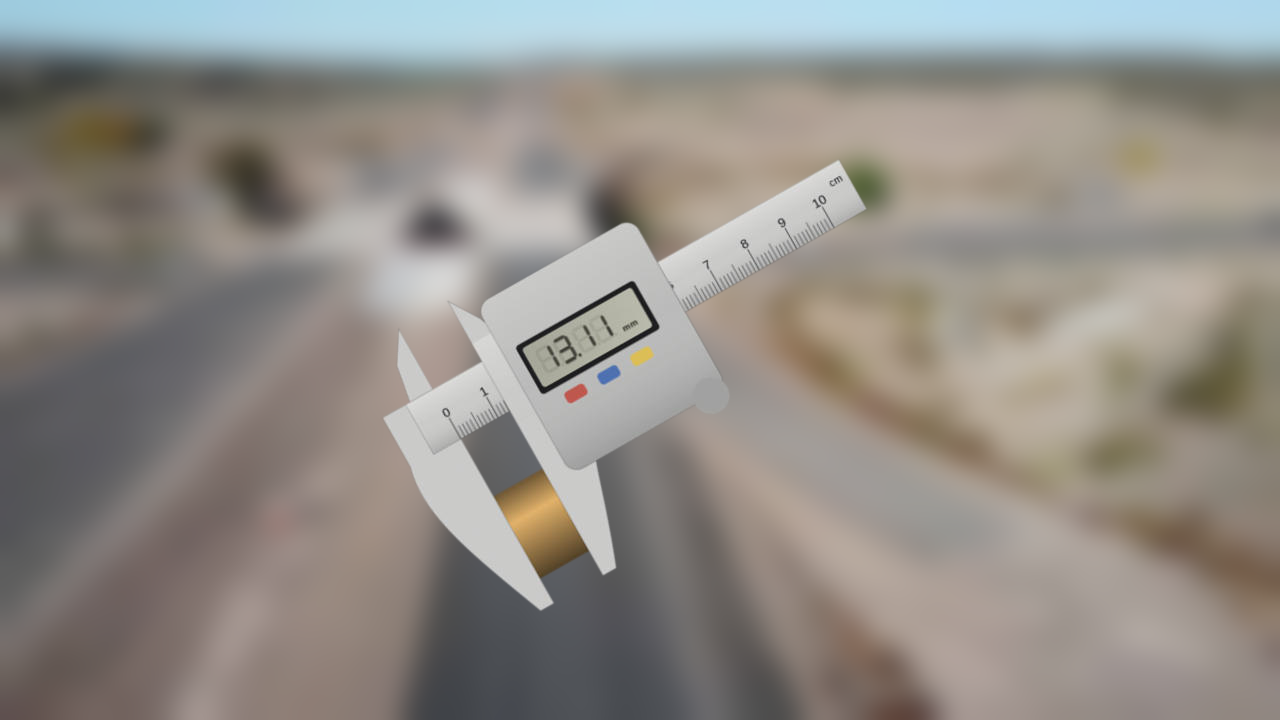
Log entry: 13.11 mm
